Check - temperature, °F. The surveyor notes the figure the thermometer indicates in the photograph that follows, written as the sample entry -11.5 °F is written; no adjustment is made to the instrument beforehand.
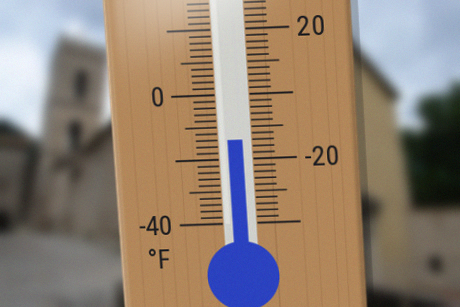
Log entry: -14 °F
